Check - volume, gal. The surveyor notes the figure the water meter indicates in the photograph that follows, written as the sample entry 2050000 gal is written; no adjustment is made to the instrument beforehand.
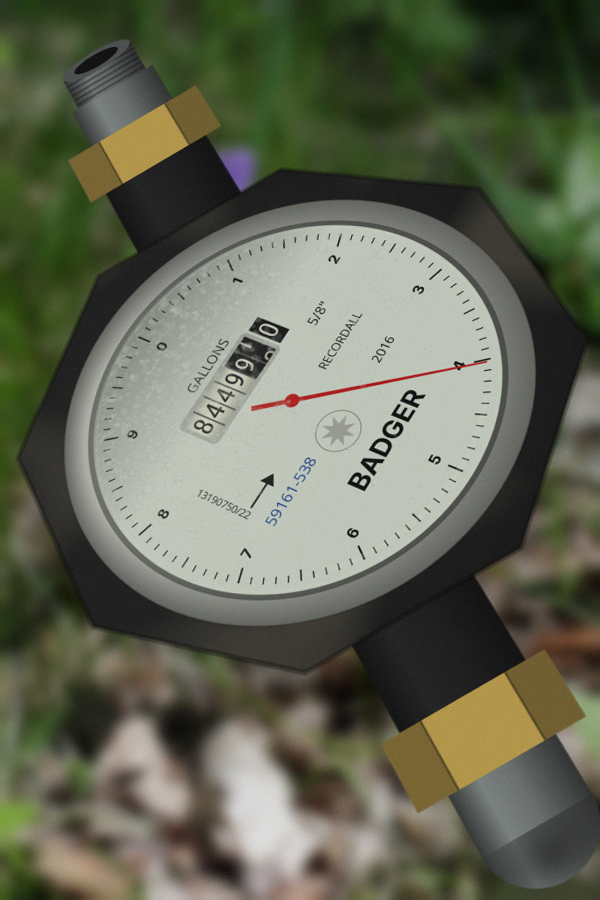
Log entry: 8449914.0 gal
